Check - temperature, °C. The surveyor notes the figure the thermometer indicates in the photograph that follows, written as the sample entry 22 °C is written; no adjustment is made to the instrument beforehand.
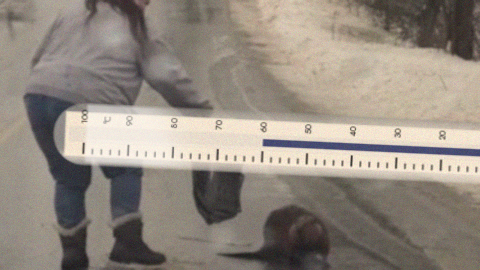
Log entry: 60 °C
